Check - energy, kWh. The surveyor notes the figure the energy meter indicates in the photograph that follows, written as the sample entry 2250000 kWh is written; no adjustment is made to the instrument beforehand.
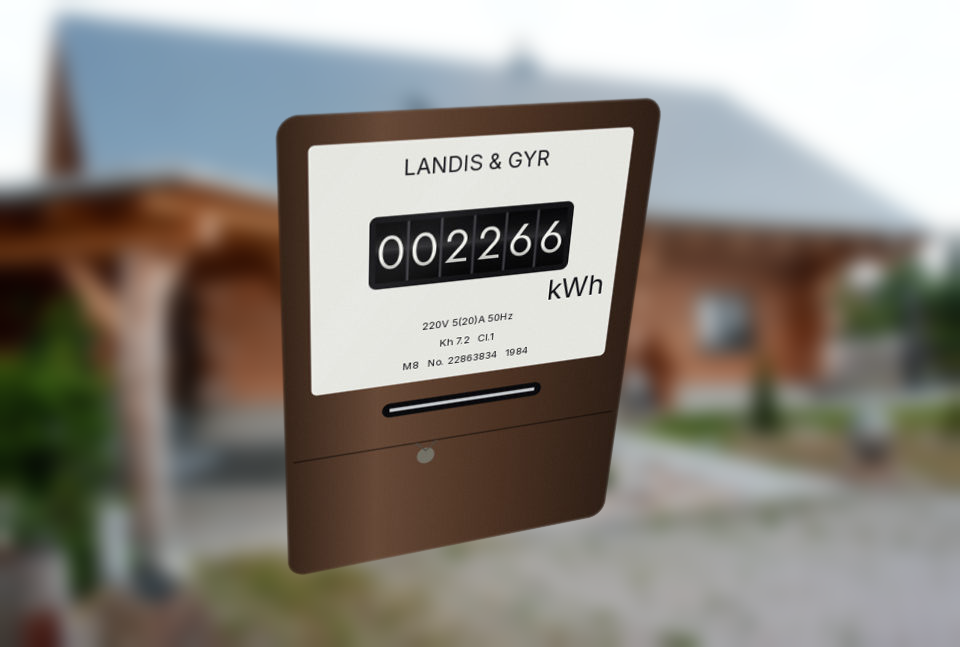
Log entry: 2266 kWh
